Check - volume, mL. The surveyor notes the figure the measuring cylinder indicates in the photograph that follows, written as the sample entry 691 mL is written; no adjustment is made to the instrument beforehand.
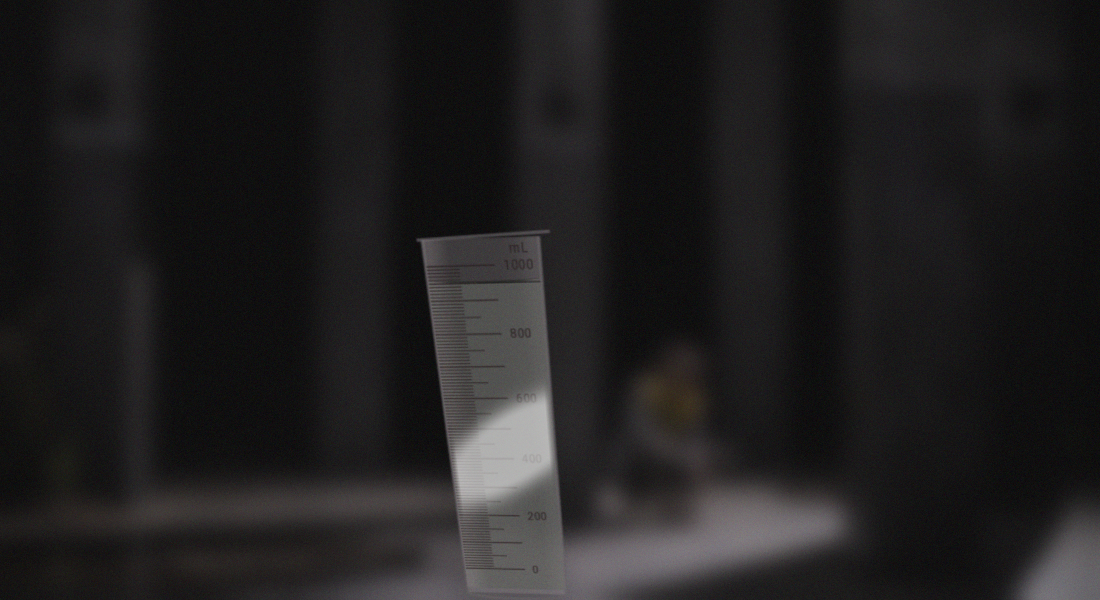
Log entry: 950 mL
